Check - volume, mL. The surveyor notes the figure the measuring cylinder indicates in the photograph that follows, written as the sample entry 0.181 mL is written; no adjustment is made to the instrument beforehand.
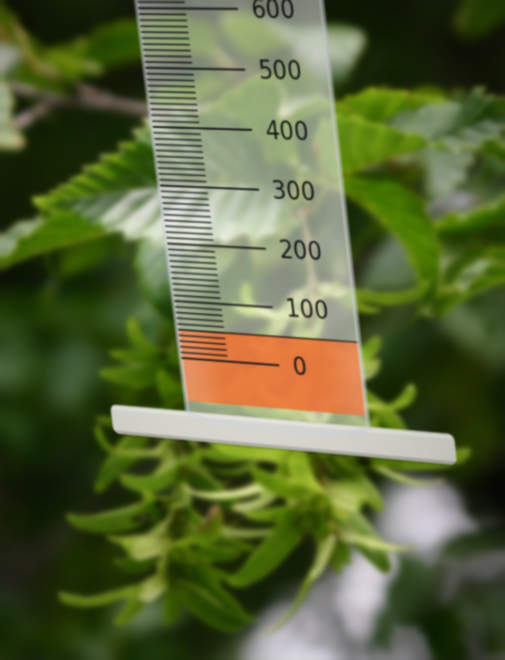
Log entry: 50 mL
